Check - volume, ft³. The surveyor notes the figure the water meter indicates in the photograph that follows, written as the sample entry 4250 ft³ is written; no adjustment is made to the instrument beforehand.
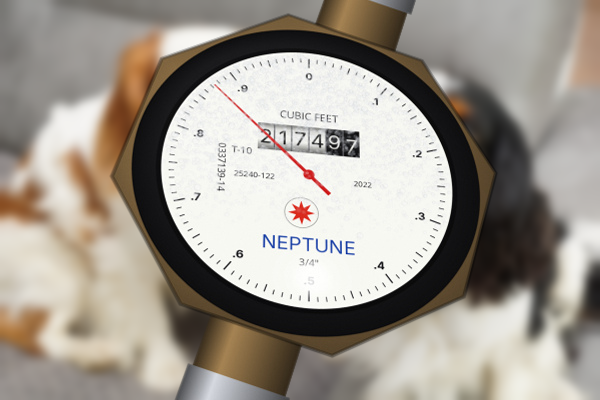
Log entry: 217496.87 ft³
